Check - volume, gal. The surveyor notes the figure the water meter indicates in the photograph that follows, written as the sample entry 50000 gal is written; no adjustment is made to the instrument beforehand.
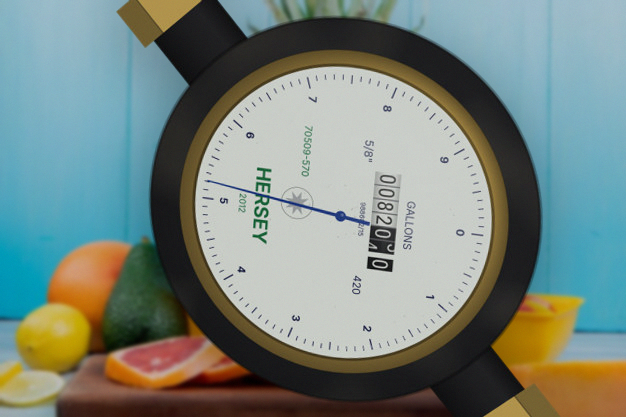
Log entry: 82035.2 gal
